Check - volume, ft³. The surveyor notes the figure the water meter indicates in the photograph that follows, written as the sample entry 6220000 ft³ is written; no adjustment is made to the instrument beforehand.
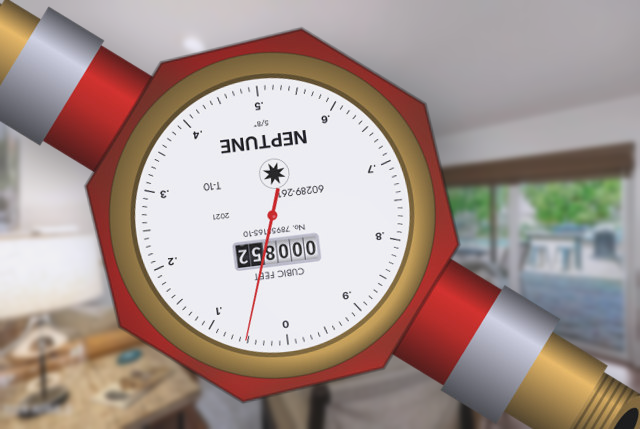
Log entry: 852.05 ft³
